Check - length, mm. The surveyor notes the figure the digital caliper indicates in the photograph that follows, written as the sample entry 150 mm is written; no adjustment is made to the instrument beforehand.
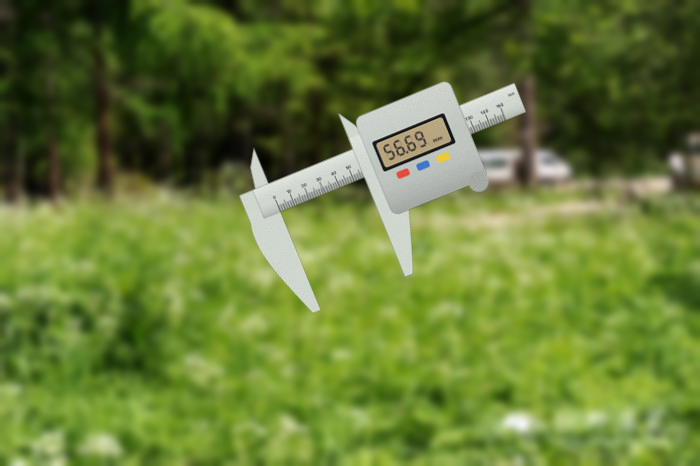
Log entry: 56.69 mm
